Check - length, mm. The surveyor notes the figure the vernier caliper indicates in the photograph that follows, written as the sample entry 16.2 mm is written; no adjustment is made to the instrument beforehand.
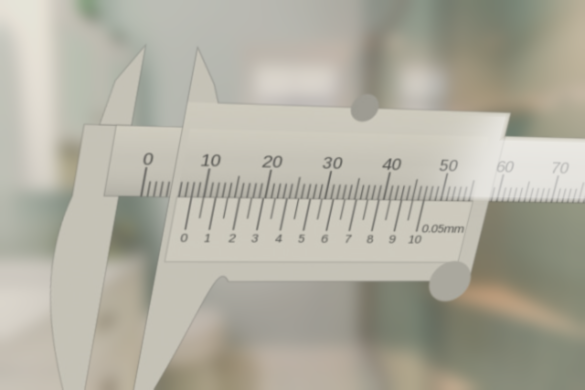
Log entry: 8.0 mm
